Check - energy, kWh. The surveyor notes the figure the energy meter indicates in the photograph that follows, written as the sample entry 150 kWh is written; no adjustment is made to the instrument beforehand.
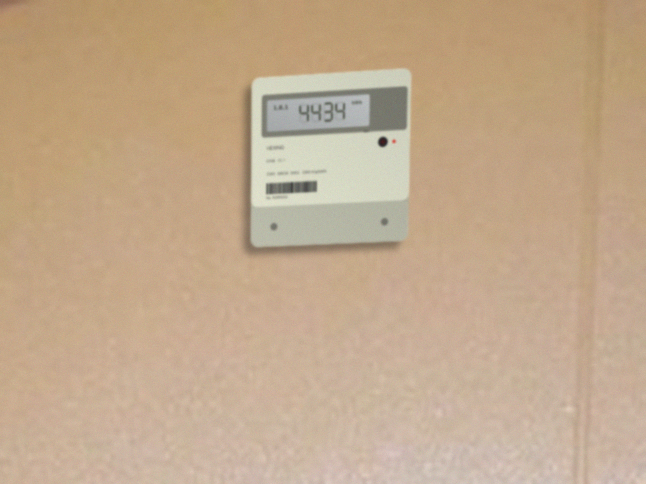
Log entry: 4434 kWh
